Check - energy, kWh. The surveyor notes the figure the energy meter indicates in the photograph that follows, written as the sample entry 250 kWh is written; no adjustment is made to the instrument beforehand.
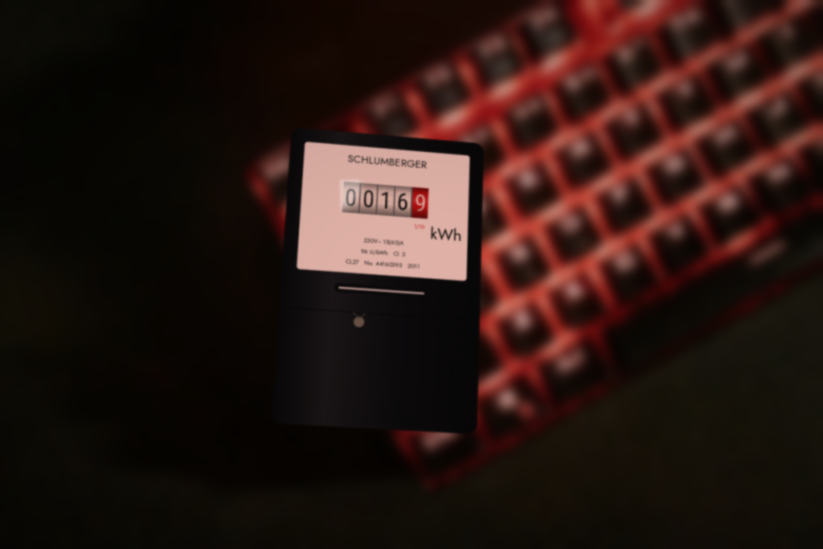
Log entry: 16.9 kWh
